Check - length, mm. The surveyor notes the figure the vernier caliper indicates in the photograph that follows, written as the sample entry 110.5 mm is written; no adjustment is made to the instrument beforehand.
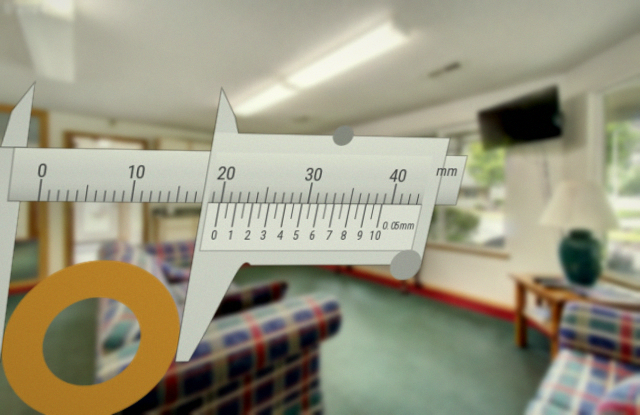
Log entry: 19.8 mm
